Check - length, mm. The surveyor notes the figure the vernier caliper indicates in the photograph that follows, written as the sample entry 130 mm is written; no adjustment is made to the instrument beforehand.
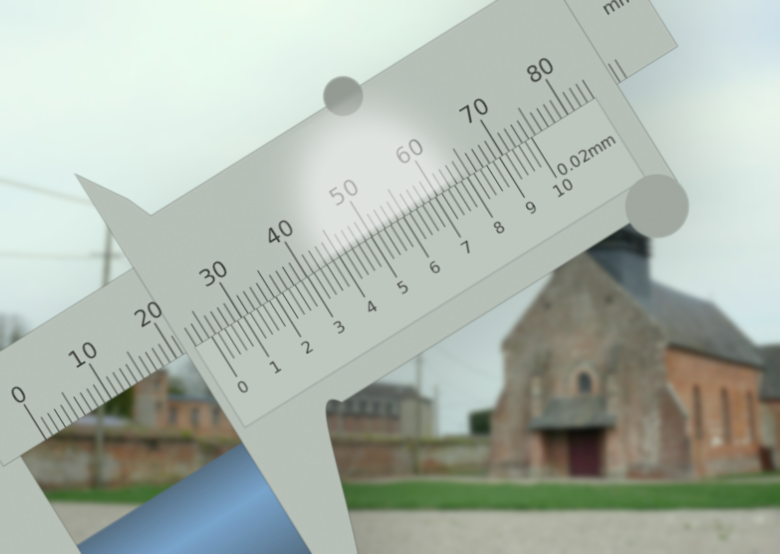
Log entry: 25.4 mm
